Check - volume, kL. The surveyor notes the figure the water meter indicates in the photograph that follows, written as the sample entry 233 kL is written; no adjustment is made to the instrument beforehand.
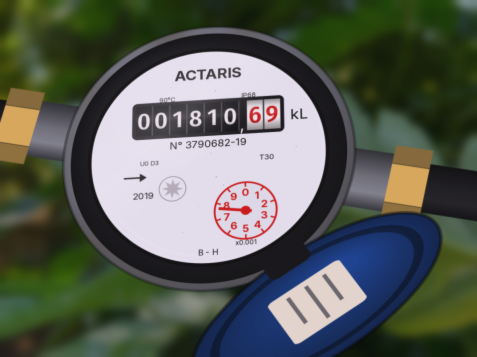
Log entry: 1810.697 kL
